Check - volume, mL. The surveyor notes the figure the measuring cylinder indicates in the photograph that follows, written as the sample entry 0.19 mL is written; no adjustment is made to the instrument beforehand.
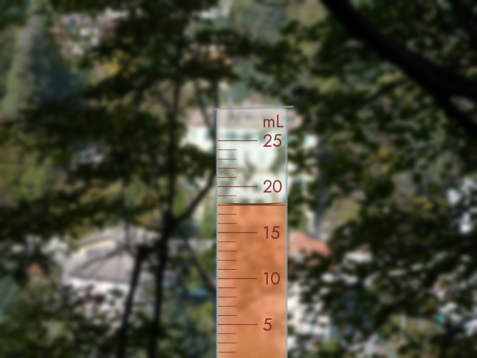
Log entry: 18 mL
